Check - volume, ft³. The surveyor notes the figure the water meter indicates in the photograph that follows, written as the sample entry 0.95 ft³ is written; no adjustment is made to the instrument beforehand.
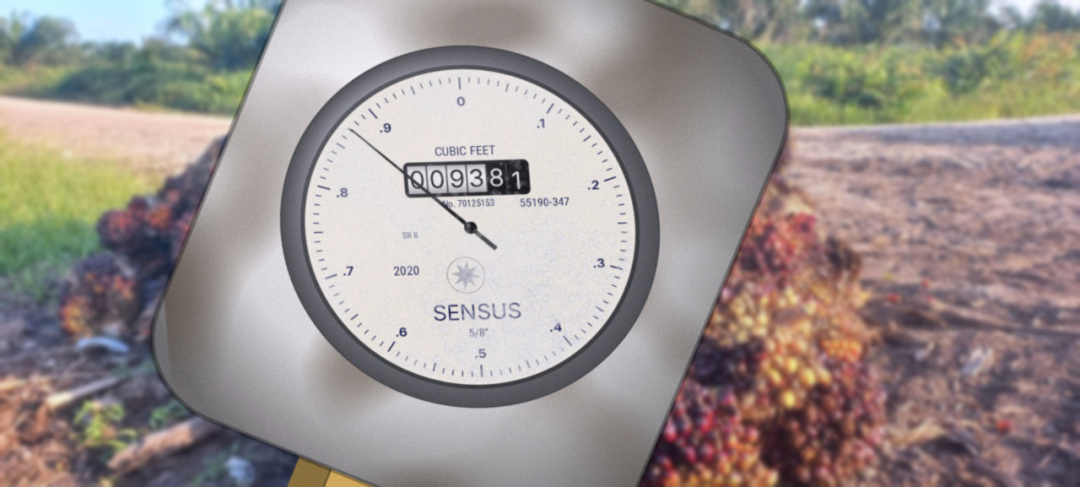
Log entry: 9380.87 ft³
